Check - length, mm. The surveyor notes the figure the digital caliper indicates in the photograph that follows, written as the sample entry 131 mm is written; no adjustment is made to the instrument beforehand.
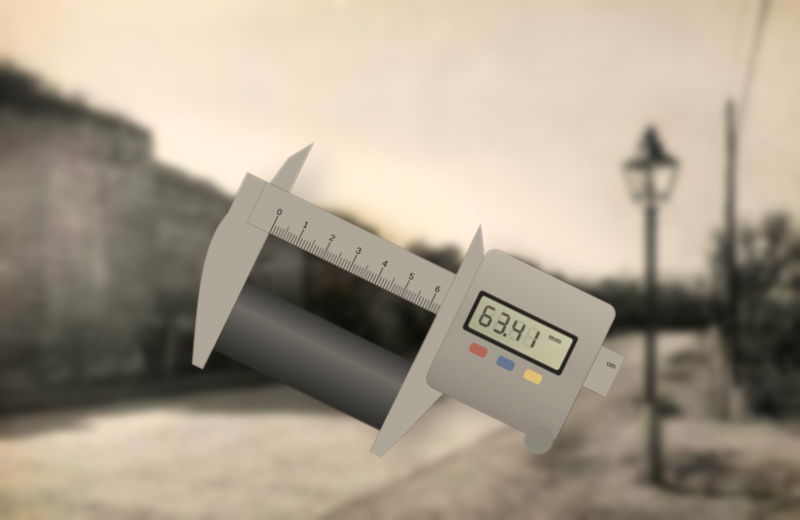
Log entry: 63.41 mm
